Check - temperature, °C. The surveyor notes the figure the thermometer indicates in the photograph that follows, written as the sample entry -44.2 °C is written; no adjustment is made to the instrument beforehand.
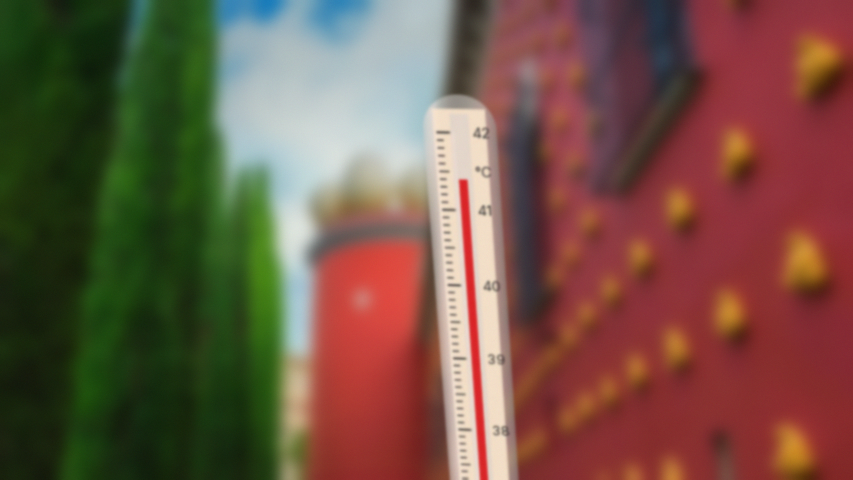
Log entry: 41.4 °C
